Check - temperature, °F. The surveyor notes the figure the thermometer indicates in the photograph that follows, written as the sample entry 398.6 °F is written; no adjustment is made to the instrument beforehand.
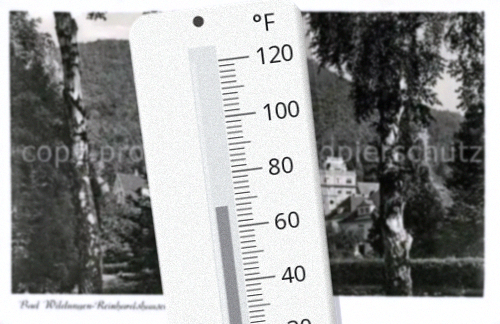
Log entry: 68 °F
